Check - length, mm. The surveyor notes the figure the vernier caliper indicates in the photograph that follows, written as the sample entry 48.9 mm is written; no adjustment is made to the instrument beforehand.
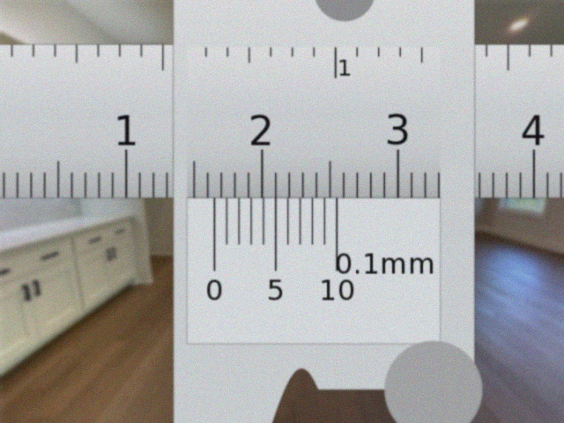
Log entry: 16.5 mm
